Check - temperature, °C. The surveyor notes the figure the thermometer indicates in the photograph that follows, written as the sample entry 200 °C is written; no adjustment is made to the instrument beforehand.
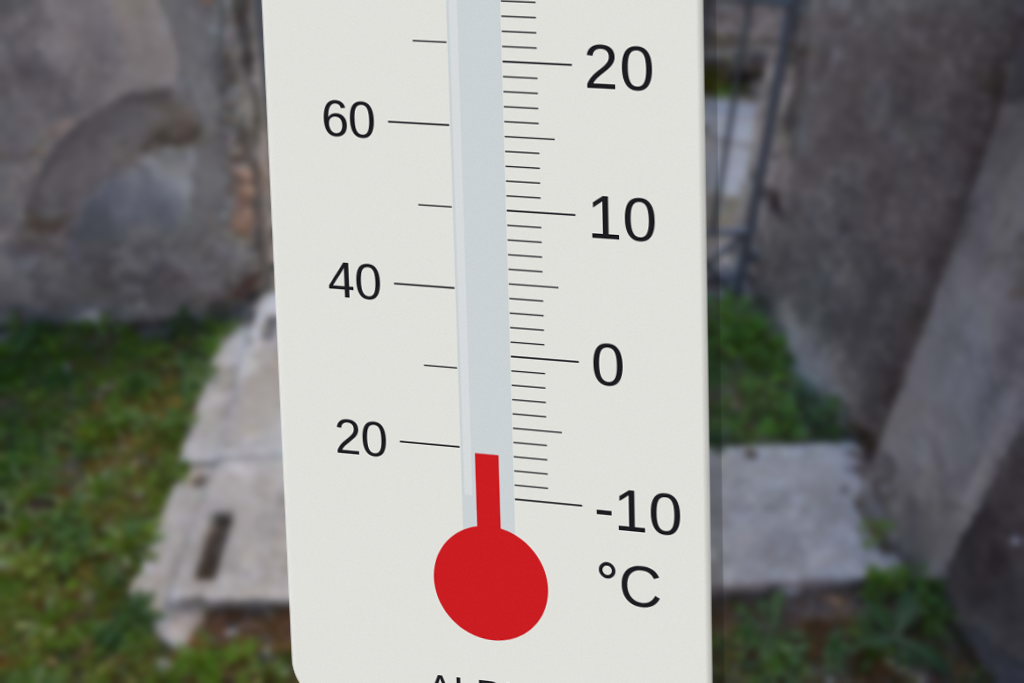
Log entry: -7 °C
